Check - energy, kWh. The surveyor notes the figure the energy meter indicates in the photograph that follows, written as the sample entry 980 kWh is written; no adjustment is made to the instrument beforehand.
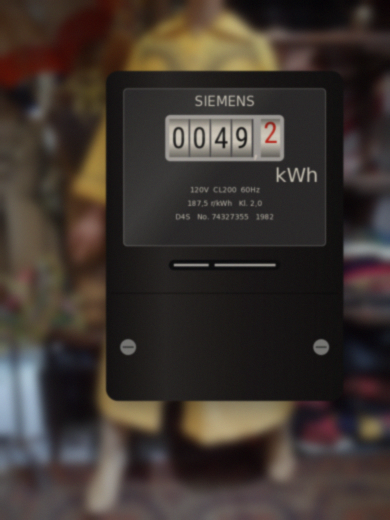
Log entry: 49.2 kWh
